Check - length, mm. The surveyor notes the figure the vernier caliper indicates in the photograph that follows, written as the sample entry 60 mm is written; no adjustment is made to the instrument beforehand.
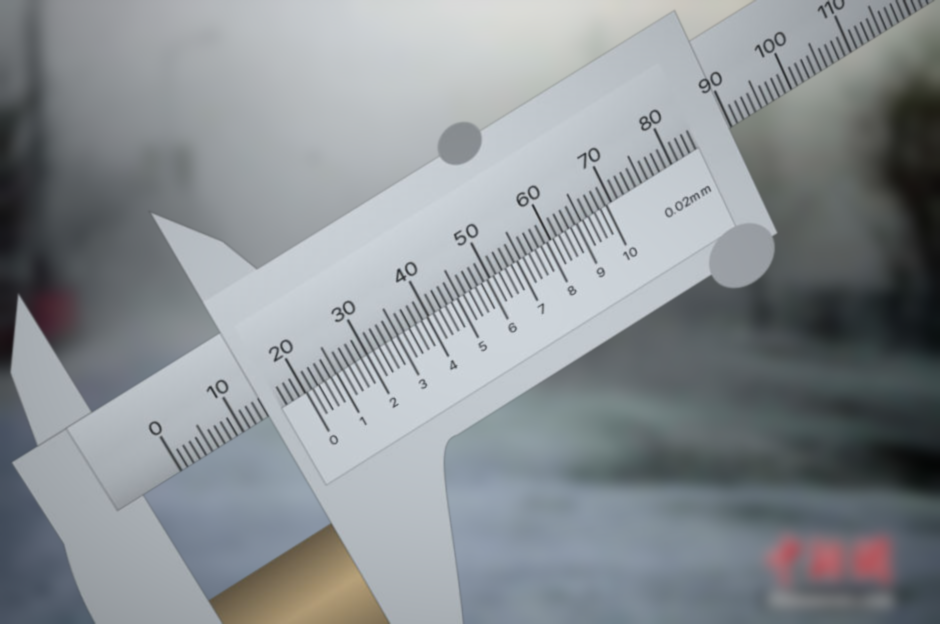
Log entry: 20.2 mm
